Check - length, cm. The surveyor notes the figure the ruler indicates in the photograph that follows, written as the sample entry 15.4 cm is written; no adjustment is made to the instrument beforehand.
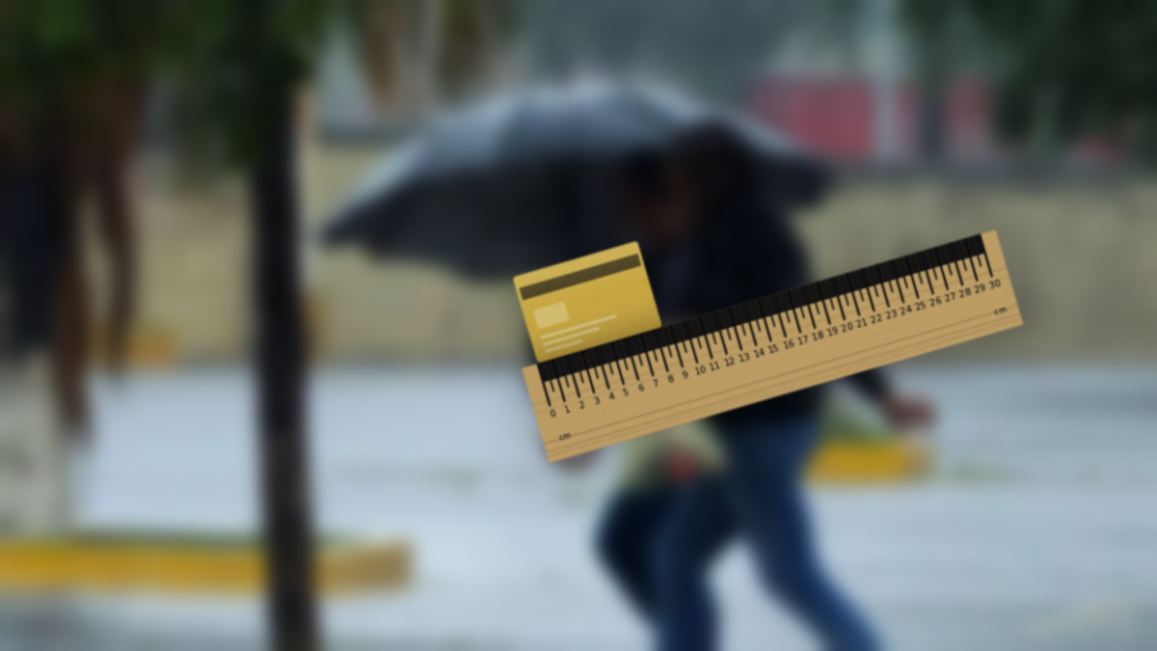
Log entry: 8.5 cm
